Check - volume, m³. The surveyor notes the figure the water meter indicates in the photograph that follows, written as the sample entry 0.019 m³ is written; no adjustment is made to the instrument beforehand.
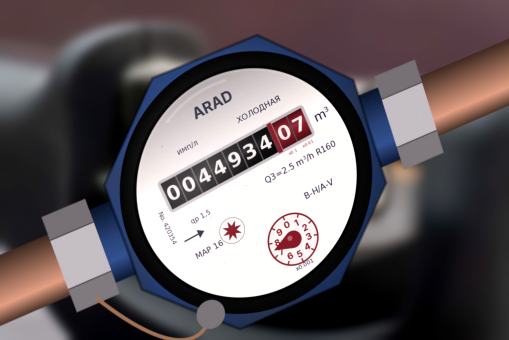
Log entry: 44934.077 m³
